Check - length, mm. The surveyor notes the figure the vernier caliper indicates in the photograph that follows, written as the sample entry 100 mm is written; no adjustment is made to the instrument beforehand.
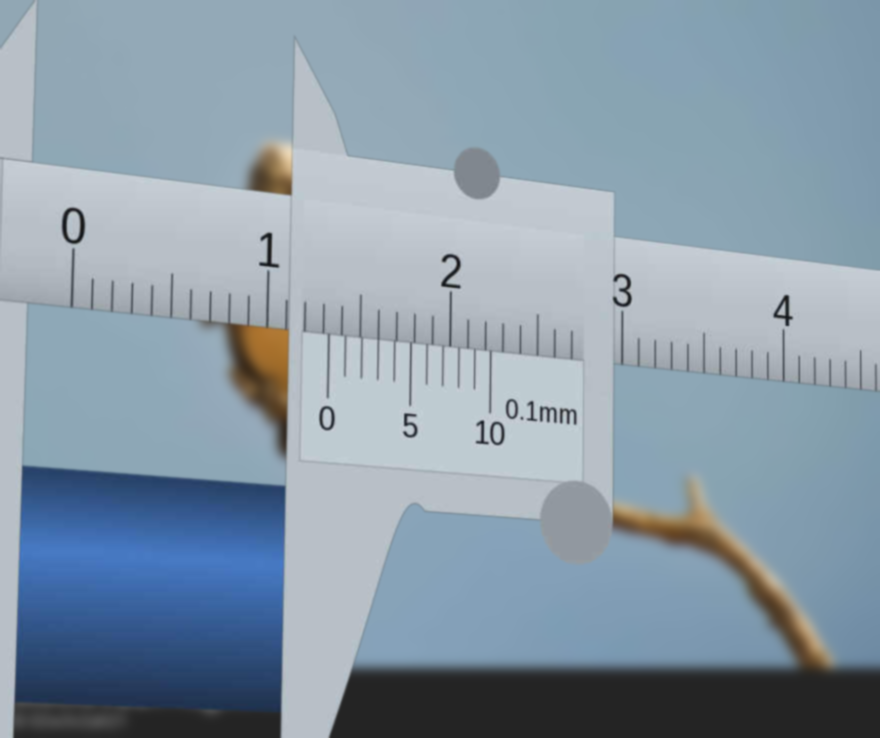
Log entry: 13.3 mm
